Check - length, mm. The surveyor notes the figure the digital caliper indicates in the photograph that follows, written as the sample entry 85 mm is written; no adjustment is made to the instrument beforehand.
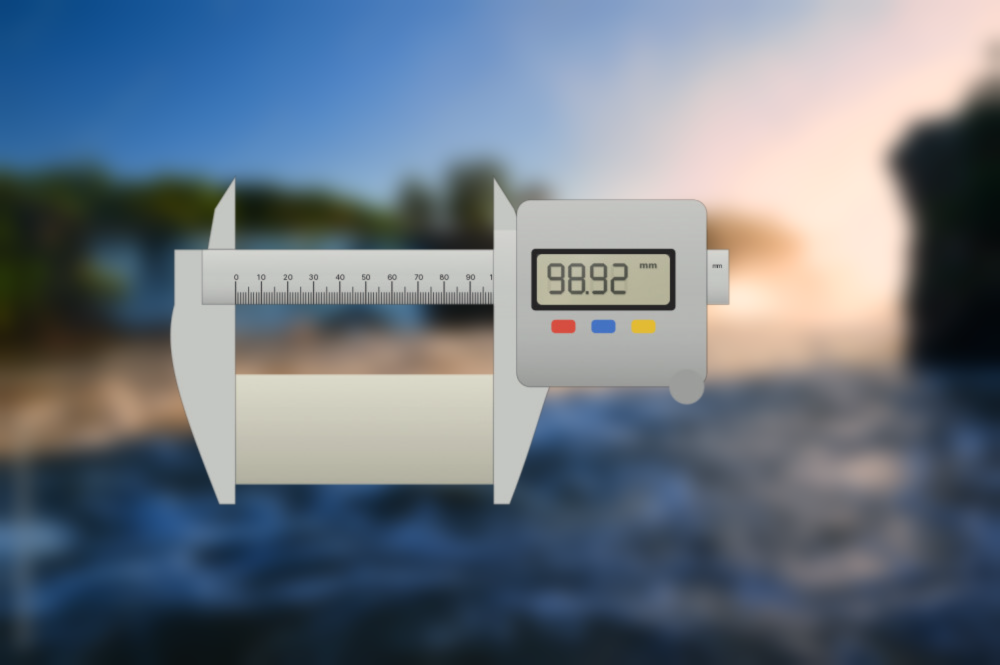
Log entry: 98.92 mm
